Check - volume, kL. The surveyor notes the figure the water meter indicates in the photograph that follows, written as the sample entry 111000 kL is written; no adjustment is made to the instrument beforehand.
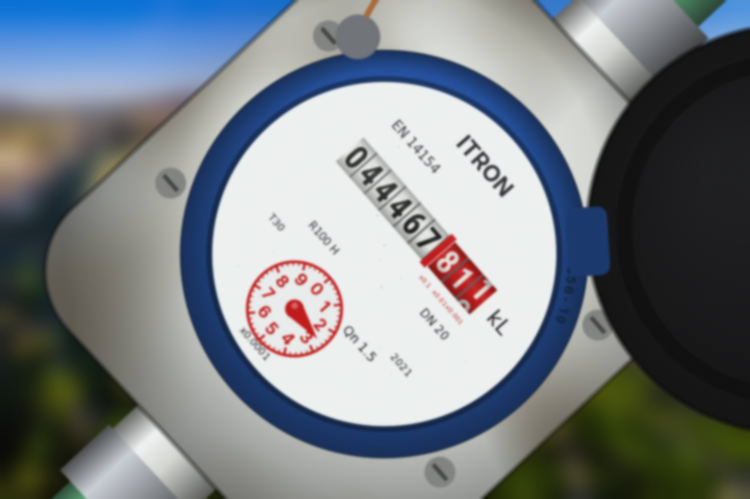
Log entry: 44467.8112 kL
